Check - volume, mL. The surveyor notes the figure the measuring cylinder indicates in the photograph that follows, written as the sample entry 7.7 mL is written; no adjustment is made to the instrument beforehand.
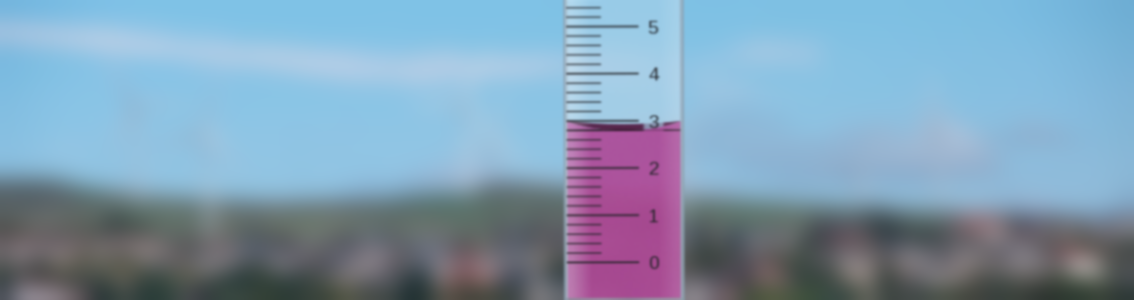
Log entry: 2.8 mL
